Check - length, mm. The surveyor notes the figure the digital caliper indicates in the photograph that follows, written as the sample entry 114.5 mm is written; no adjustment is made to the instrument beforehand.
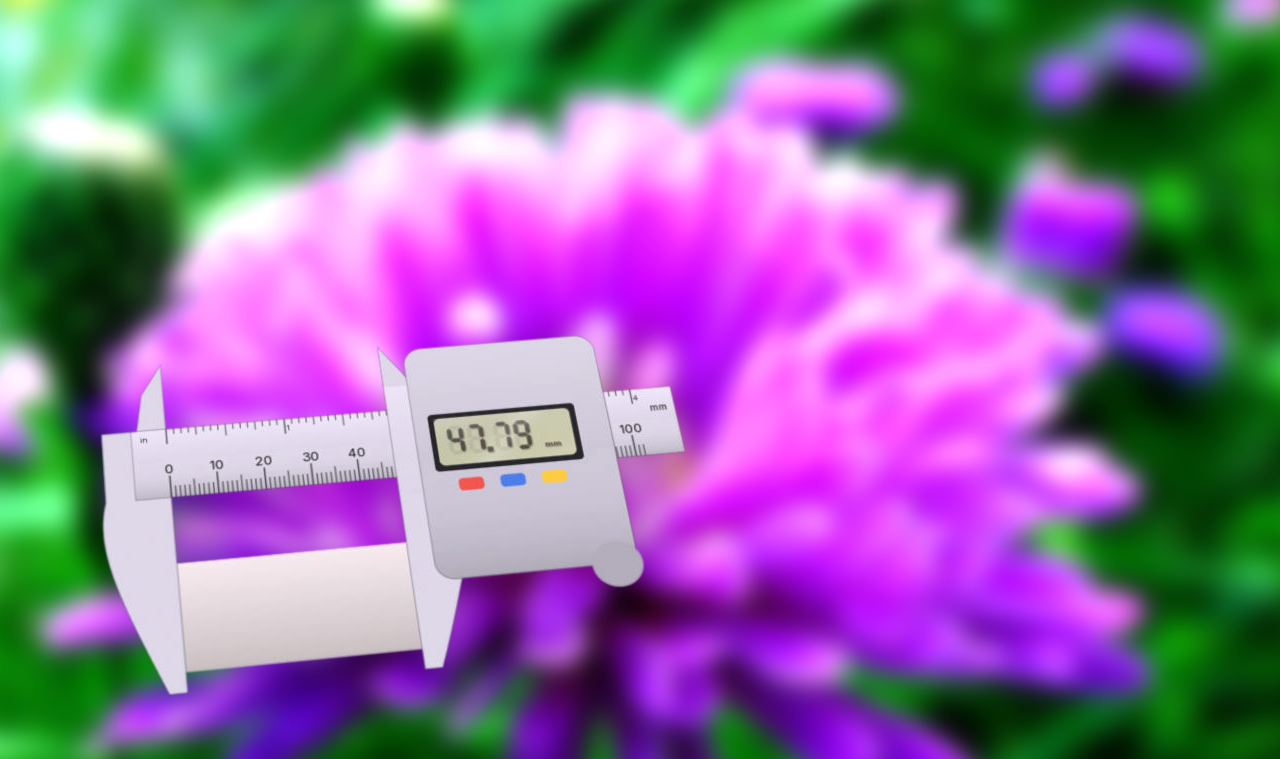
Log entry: 47.79 mm
